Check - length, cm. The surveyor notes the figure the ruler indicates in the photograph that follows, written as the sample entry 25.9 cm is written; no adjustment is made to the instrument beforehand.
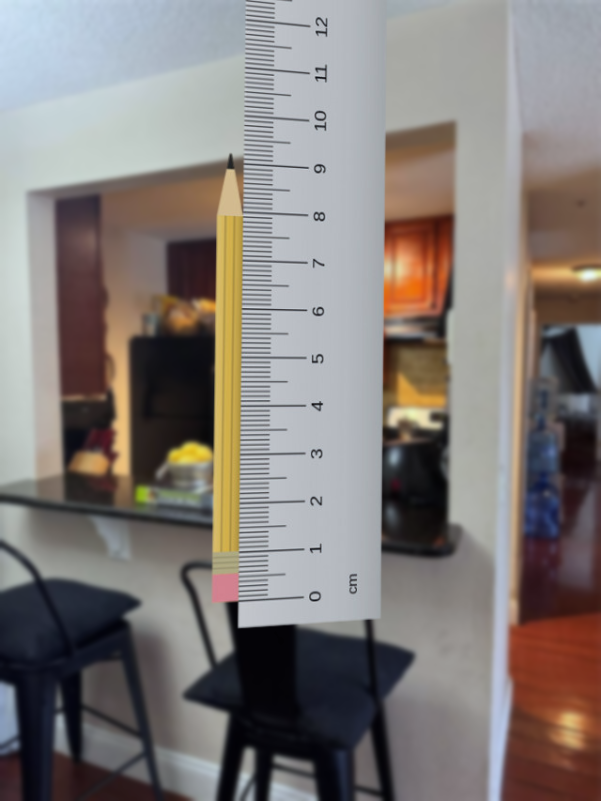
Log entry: 9.2 cm
